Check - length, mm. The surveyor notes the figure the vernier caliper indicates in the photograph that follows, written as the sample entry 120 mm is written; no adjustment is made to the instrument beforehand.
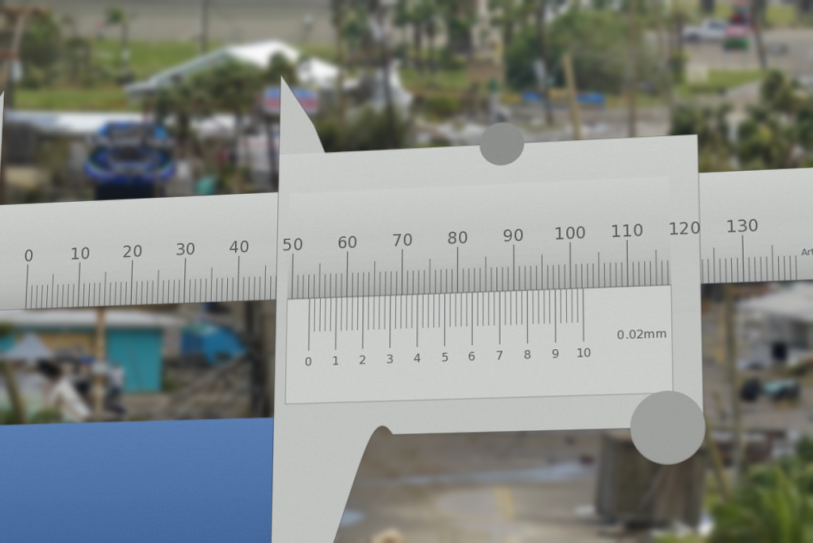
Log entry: 53.2 mm
